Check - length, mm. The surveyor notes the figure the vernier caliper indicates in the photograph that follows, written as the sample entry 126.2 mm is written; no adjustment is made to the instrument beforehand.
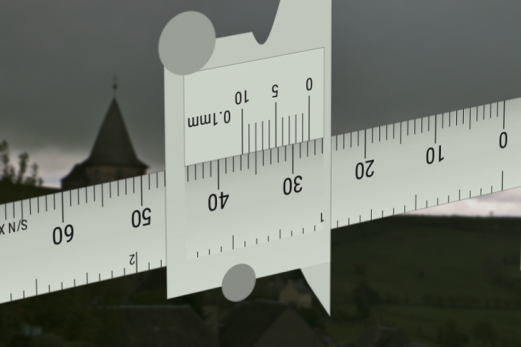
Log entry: 27.8 mm
